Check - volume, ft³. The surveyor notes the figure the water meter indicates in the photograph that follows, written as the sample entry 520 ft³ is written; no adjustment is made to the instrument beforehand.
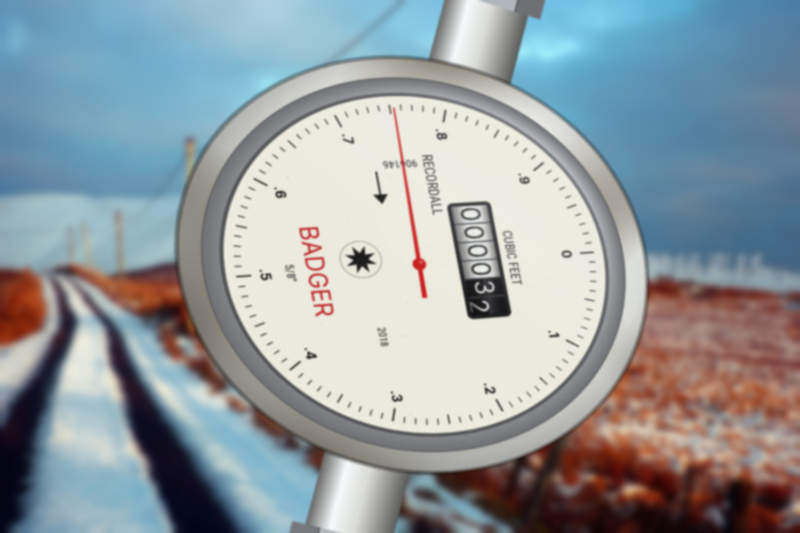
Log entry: 31.75 ft³
